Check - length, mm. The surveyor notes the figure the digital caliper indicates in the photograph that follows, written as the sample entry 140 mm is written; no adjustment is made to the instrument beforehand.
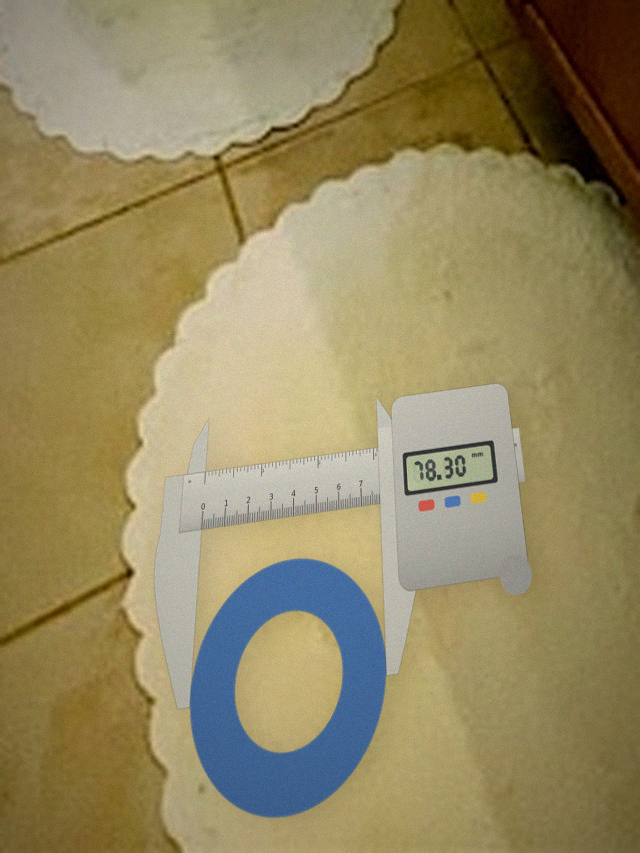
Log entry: 78.30 mm
